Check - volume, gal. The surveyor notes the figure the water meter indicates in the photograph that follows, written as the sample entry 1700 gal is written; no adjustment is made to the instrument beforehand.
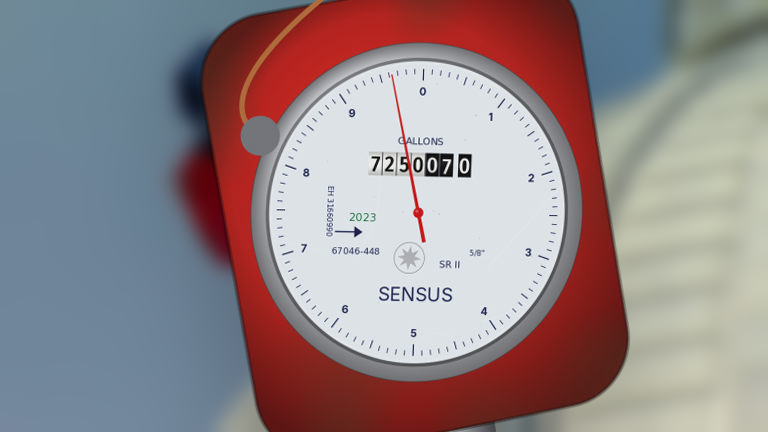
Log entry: 7250069.6 gal
